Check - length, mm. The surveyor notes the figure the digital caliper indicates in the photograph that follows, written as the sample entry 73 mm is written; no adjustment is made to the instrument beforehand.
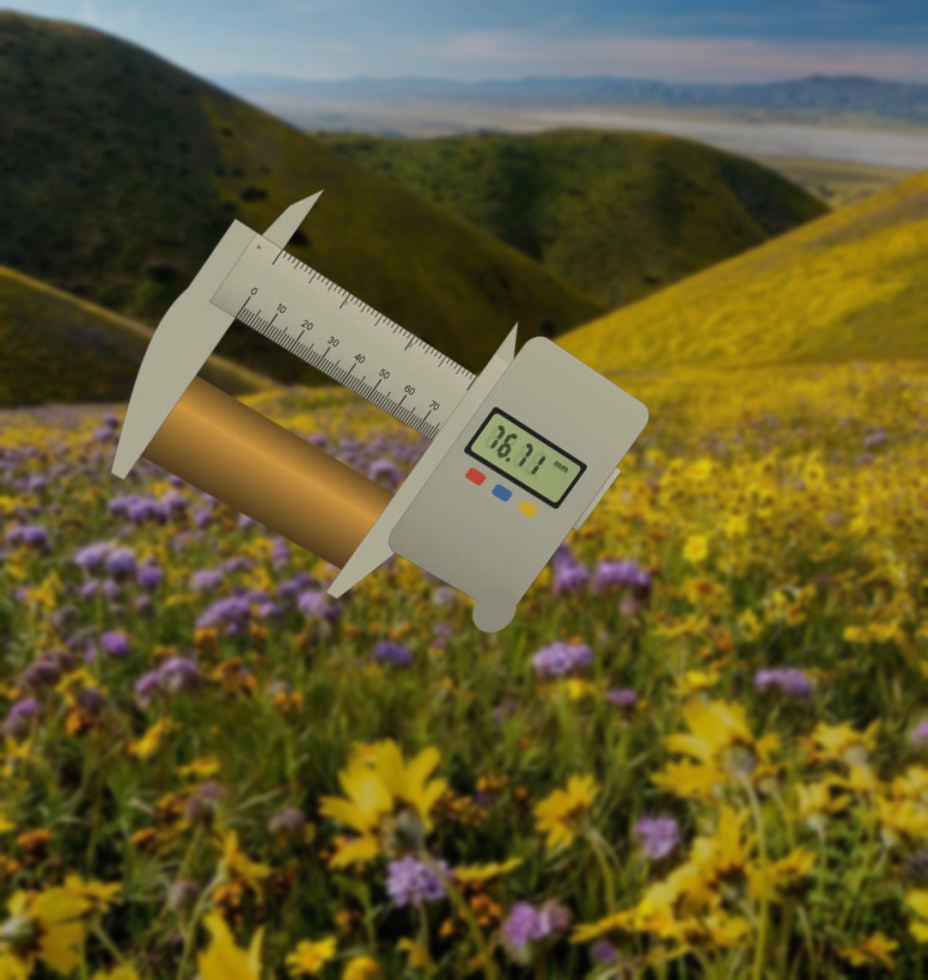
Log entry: 76.71 mm
